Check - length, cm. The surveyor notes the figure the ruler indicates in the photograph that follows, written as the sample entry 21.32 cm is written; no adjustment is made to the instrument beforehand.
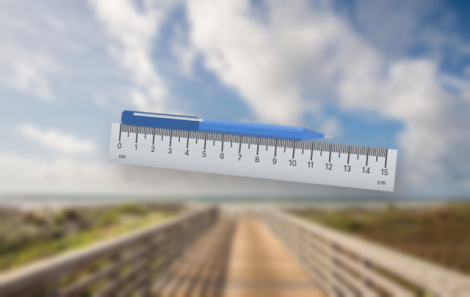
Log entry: 12 cm
